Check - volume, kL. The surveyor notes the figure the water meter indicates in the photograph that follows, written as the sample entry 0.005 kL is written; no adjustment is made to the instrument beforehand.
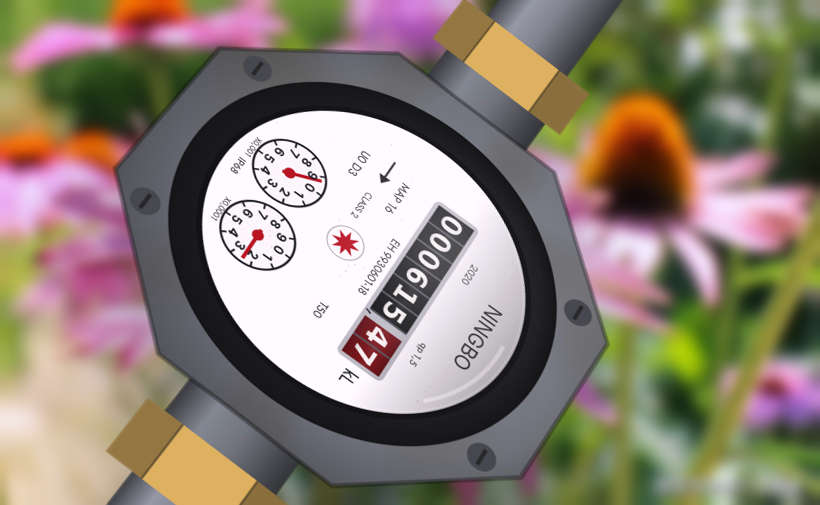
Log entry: 615.4692 kL
